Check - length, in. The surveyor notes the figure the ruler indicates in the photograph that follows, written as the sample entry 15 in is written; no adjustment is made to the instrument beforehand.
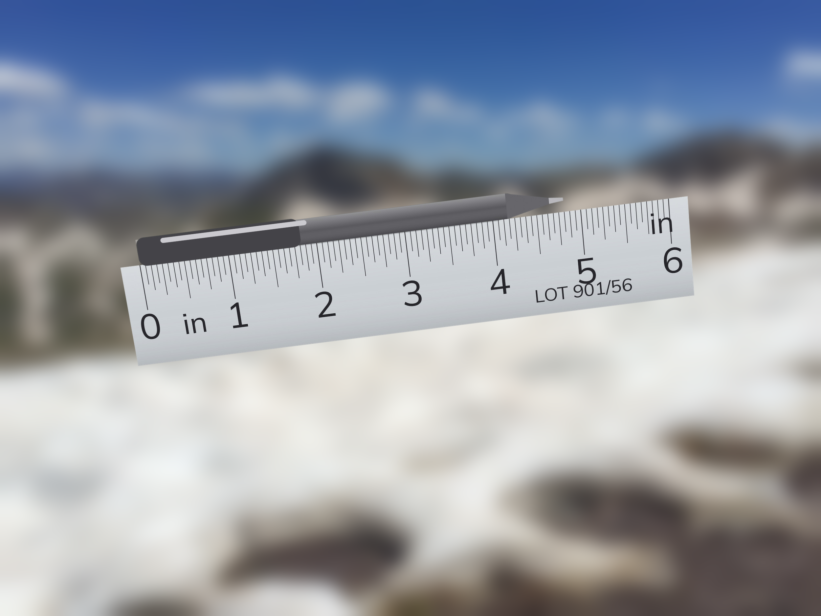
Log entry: 4.8125 in
